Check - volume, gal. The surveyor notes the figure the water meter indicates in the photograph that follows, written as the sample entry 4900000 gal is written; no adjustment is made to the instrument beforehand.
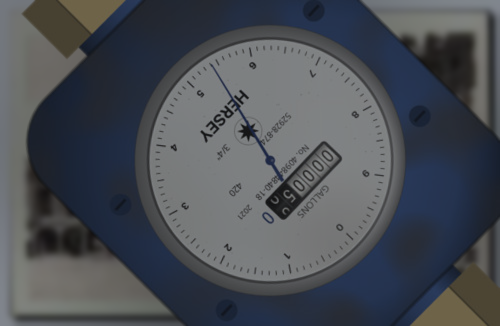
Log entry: 585.4 gal
